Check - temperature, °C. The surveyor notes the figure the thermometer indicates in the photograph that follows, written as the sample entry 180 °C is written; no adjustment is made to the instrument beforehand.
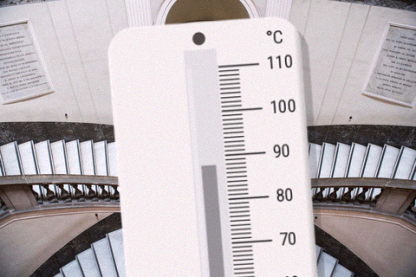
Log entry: 88 °C
